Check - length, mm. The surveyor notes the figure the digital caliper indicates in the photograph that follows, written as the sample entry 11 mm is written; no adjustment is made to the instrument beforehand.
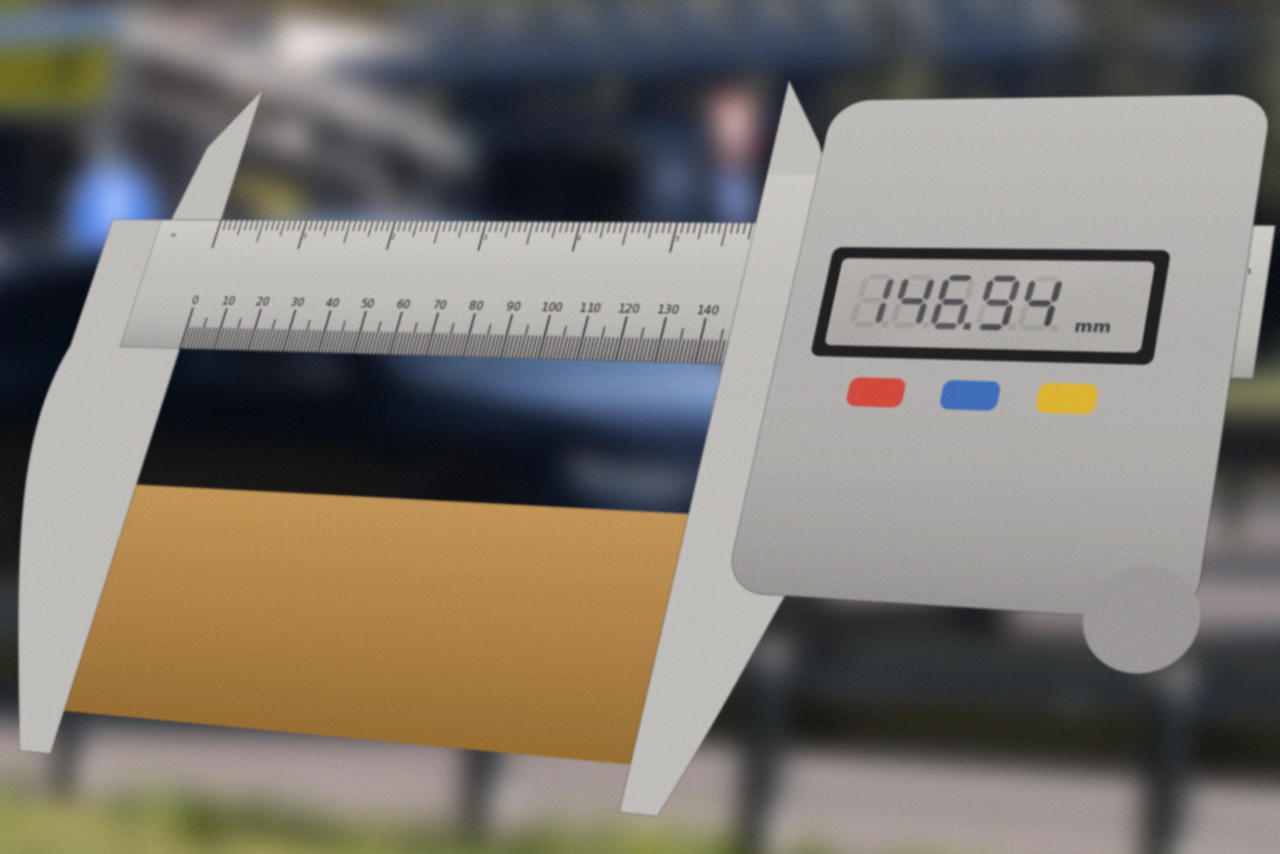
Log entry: 146.94 mm
